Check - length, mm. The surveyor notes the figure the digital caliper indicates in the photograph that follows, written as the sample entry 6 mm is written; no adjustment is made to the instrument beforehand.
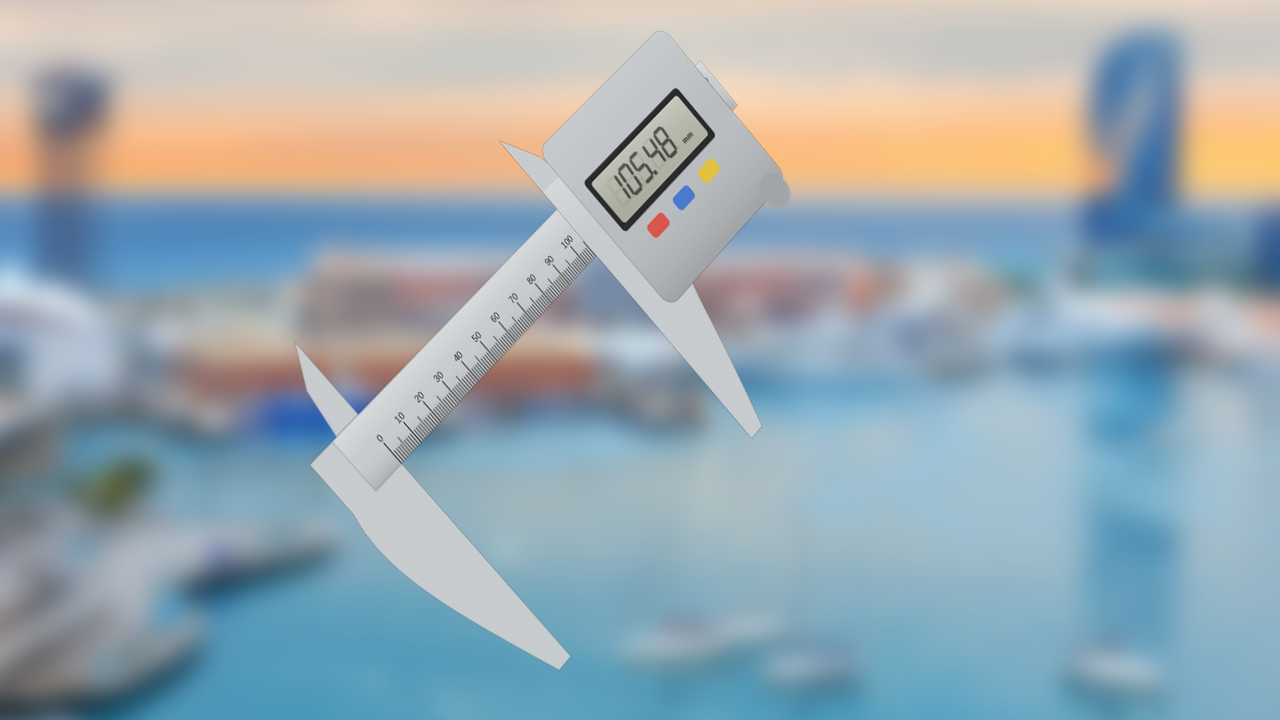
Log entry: 105.48 mm
